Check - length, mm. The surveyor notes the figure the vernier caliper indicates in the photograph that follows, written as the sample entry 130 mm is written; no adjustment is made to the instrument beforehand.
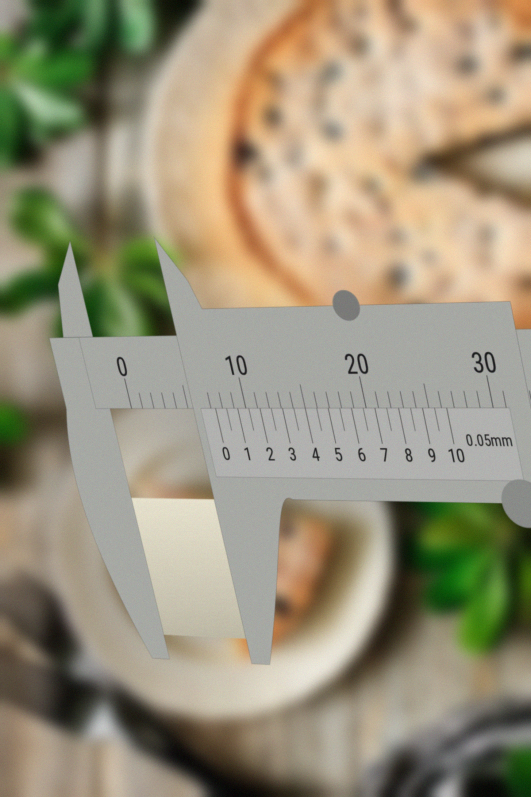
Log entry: 7.4 mm
